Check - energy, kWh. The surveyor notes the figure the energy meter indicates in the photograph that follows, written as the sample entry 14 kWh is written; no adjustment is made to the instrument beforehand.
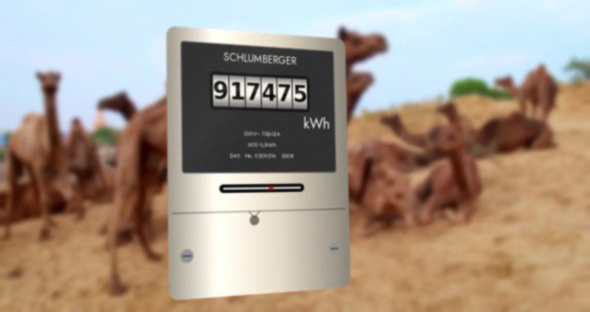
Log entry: 917475 kWh
